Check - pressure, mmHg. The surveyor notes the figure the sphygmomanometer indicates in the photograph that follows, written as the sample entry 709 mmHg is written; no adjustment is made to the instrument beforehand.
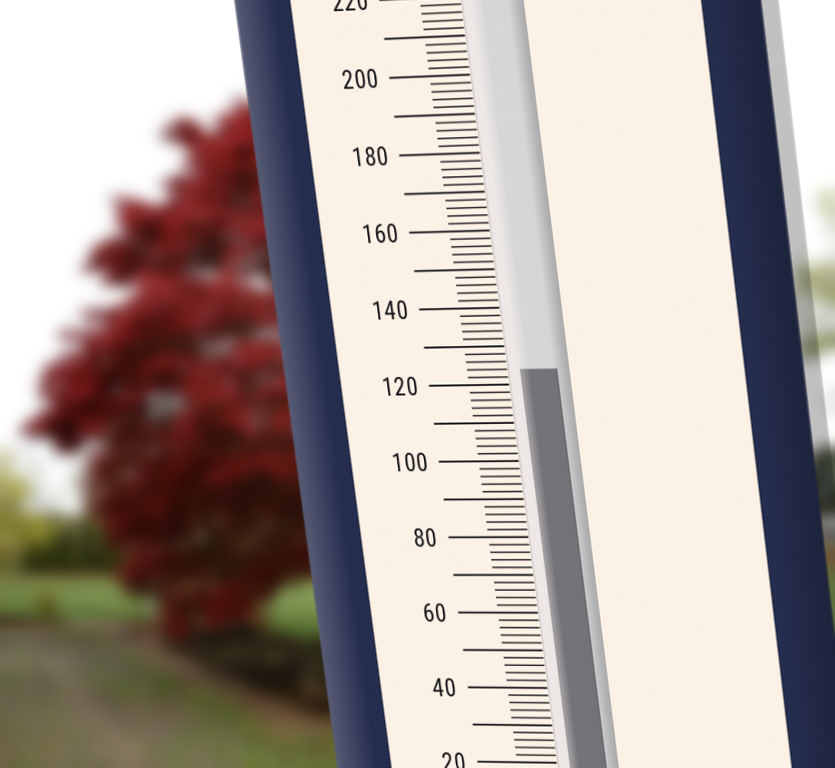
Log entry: 124 mmHg
